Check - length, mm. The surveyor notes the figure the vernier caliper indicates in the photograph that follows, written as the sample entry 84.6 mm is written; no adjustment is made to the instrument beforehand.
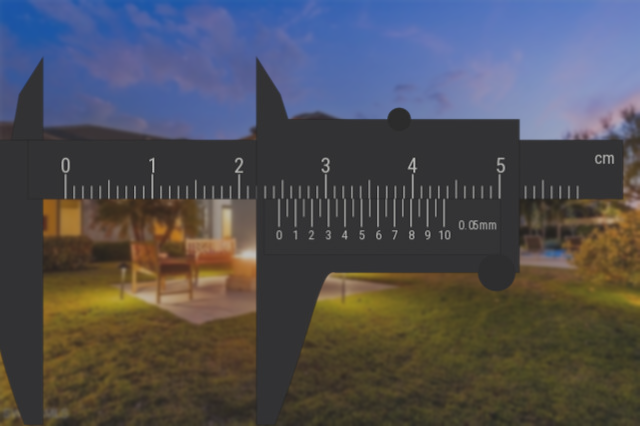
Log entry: 24.6 mm
